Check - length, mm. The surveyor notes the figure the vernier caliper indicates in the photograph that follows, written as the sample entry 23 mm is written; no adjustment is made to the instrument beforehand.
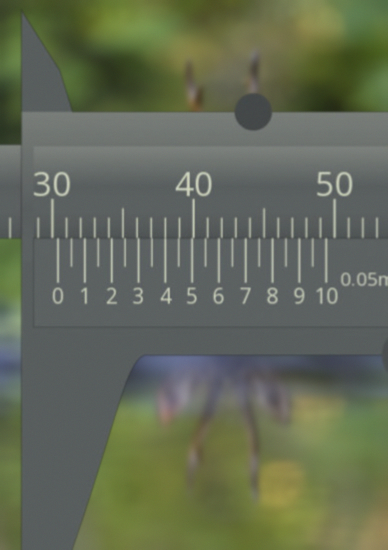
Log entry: 30.4 mm
